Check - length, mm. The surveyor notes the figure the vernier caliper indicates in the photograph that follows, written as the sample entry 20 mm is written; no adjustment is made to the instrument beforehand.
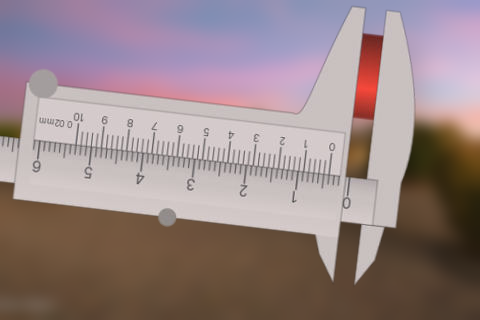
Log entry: 4.0 mm
